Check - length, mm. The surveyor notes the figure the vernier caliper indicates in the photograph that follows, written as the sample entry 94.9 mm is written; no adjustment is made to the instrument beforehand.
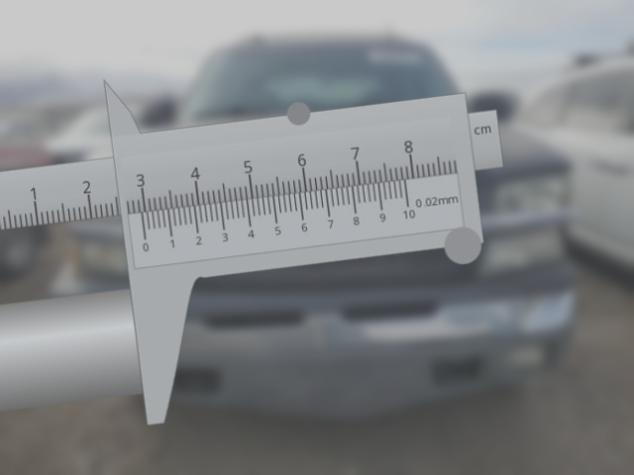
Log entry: 29.4 mm
